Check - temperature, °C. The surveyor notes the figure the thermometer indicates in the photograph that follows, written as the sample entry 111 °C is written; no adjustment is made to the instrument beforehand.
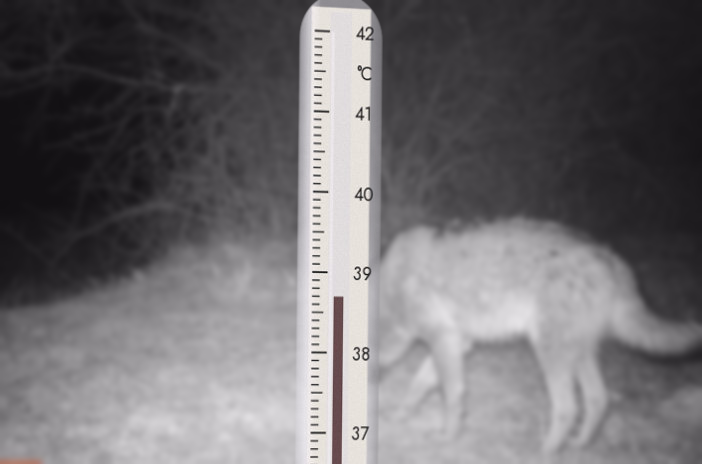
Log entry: 38.7 °C
